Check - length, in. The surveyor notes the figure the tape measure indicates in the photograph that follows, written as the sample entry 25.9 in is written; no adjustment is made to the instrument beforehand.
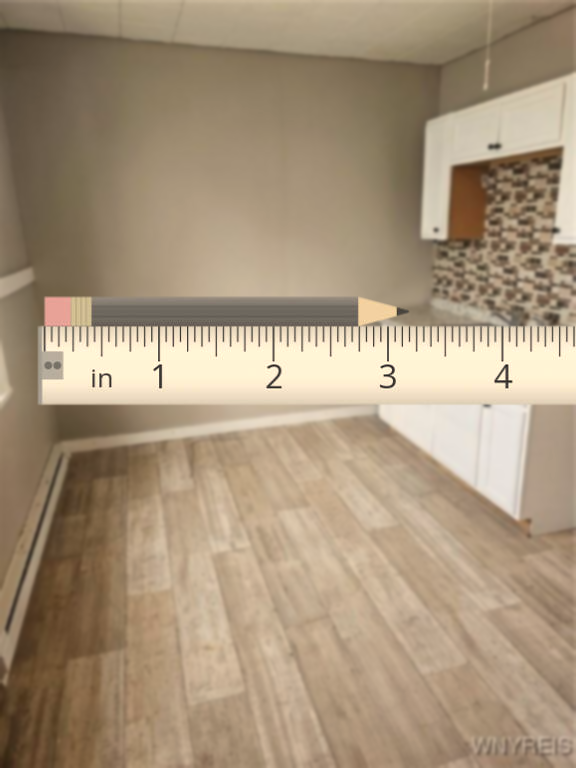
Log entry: 3.1875 in
